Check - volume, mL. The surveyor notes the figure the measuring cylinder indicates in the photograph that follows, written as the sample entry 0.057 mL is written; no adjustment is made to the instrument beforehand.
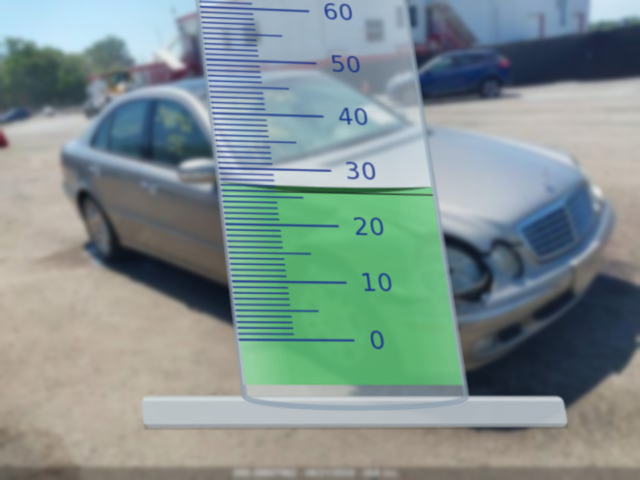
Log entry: 26 mL
